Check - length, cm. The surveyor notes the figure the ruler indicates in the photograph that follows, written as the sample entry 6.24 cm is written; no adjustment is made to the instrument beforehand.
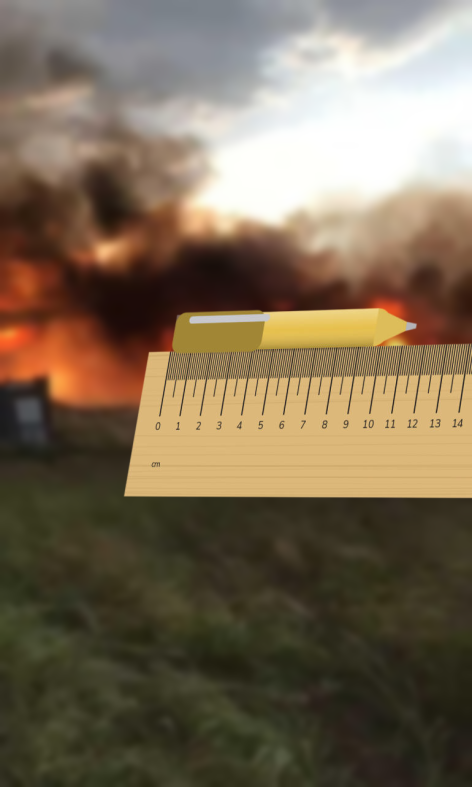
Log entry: 11.5 cm
